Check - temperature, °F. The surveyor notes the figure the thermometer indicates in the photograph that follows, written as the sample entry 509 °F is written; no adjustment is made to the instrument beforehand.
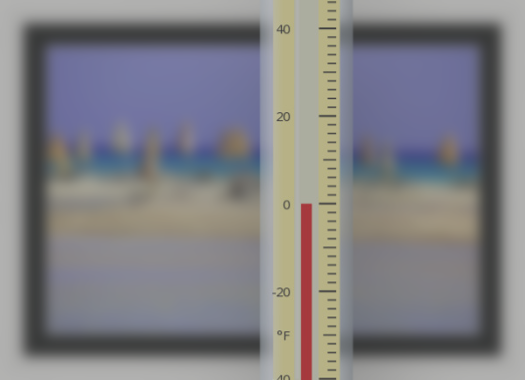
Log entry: 0 °F
